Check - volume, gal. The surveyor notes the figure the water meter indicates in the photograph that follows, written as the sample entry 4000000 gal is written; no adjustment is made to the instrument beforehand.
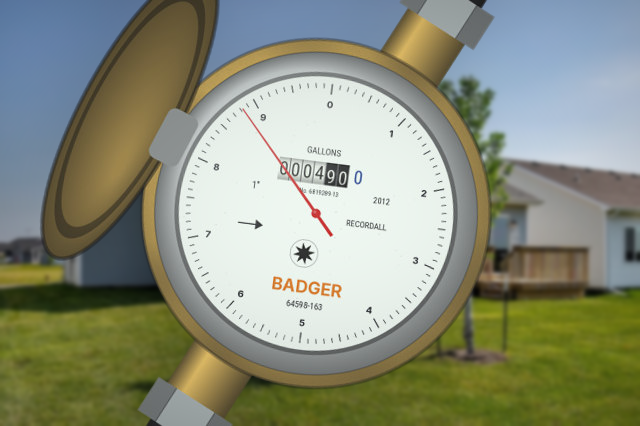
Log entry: 4898.8 gal
